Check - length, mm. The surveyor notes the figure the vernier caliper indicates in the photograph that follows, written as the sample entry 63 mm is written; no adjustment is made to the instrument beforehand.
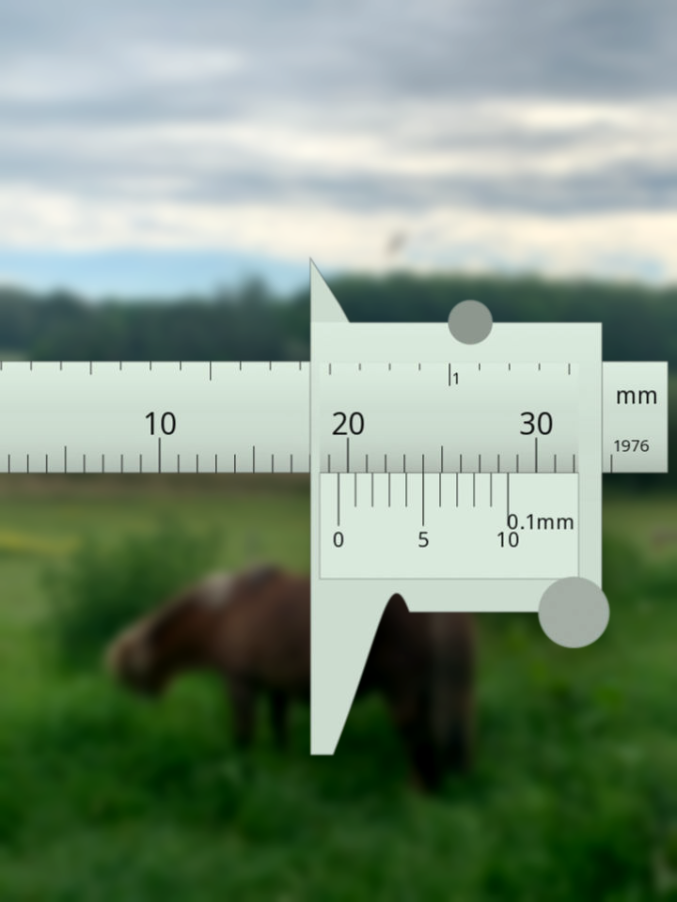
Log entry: 19.5 mm
